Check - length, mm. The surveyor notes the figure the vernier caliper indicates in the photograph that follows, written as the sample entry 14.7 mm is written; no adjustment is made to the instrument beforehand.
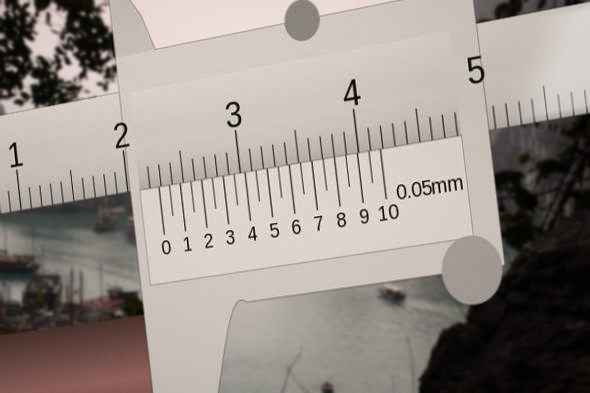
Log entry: 22.8 mm
